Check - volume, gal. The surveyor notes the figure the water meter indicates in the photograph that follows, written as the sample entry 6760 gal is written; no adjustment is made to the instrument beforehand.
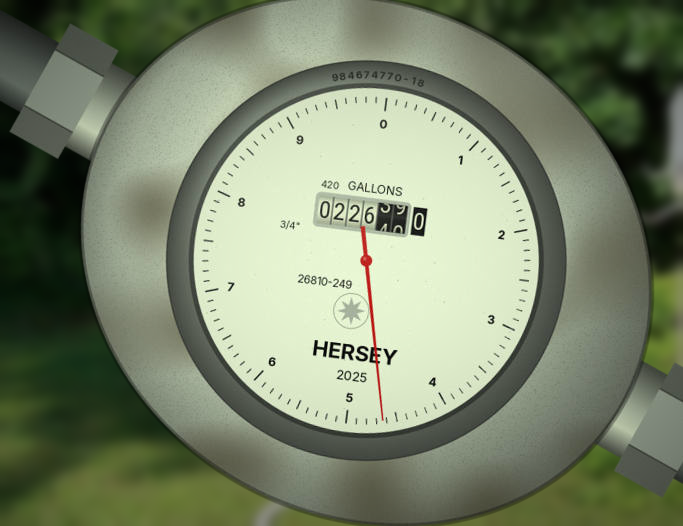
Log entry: 226394.6 gal
